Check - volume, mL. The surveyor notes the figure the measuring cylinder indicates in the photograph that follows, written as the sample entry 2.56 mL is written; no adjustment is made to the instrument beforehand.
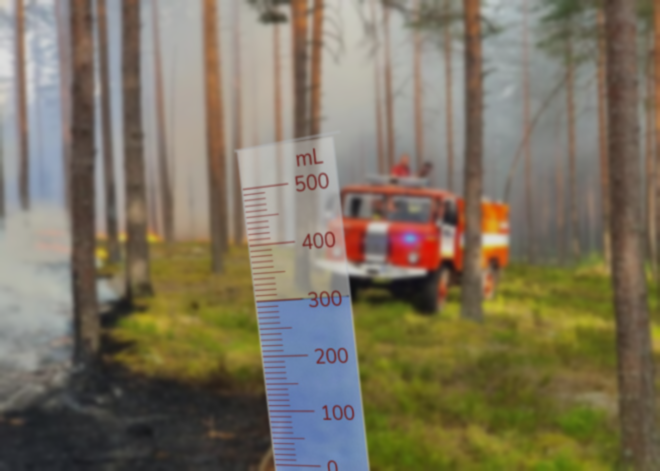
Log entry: 300 mL
